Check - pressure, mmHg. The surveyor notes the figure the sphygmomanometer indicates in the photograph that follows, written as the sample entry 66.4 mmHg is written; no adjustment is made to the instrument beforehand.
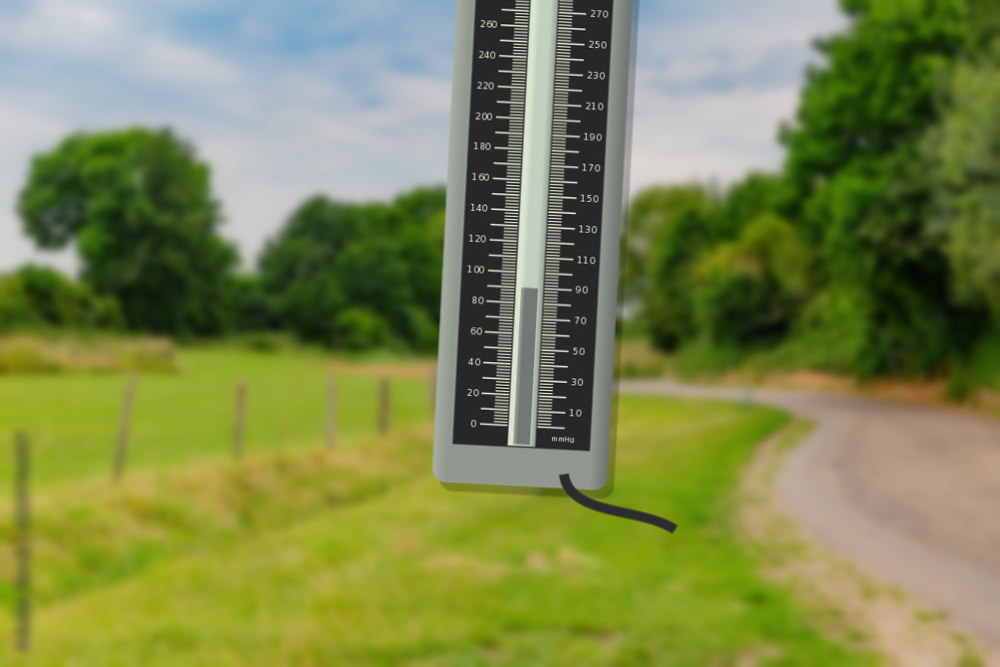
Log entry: 90 mmHg
